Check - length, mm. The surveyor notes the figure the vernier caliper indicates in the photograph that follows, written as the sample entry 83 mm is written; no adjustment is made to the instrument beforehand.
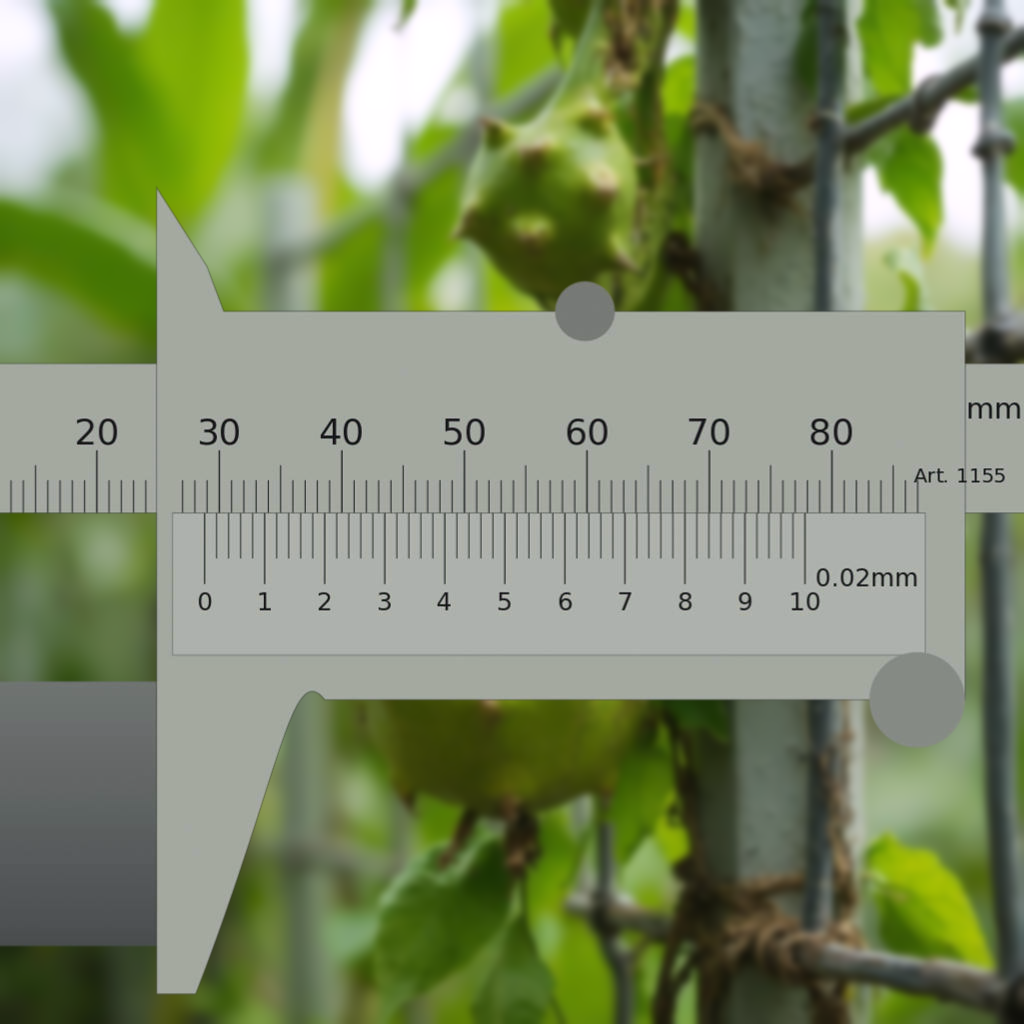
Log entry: 28.8 mm
